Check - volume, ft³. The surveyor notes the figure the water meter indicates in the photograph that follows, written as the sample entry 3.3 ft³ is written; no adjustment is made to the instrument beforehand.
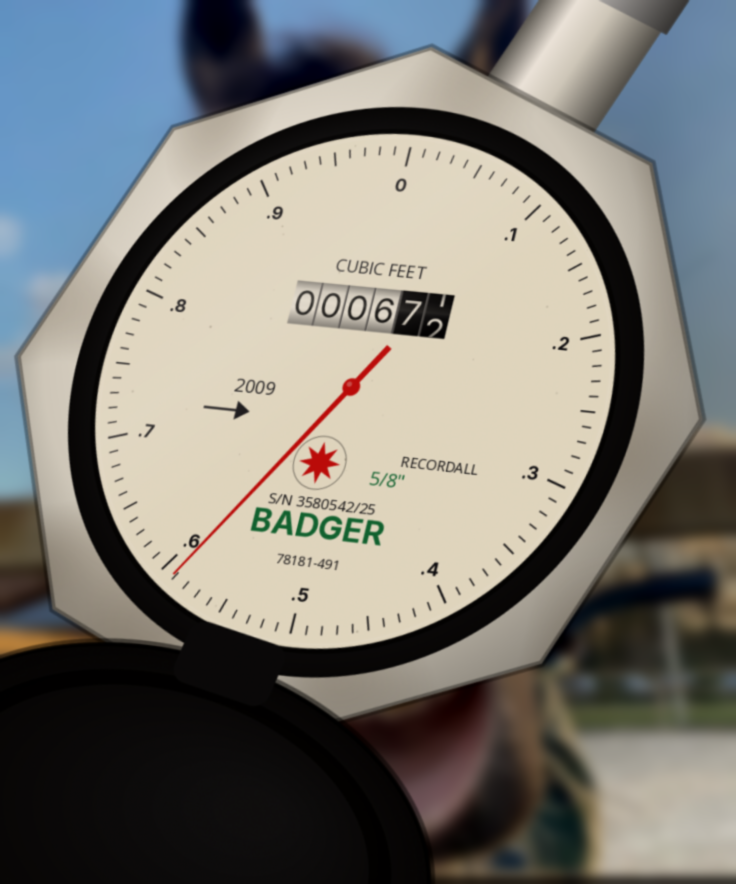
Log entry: 671.59 ft³
